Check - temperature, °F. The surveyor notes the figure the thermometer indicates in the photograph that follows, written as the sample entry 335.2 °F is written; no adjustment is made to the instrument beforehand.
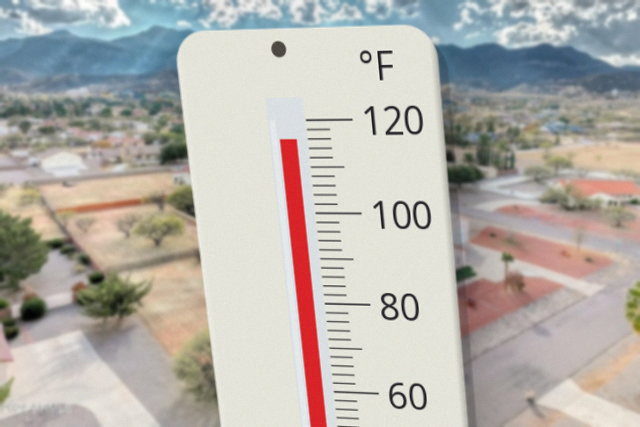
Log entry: 116 °F
